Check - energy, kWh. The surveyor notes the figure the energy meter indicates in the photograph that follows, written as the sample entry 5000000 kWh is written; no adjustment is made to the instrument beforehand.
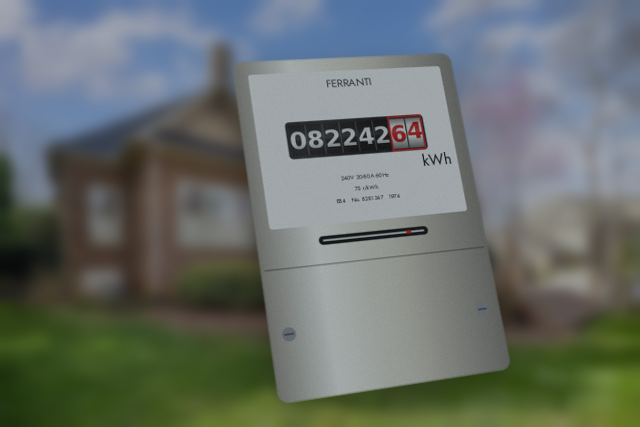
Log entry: 82242.64 kWh
